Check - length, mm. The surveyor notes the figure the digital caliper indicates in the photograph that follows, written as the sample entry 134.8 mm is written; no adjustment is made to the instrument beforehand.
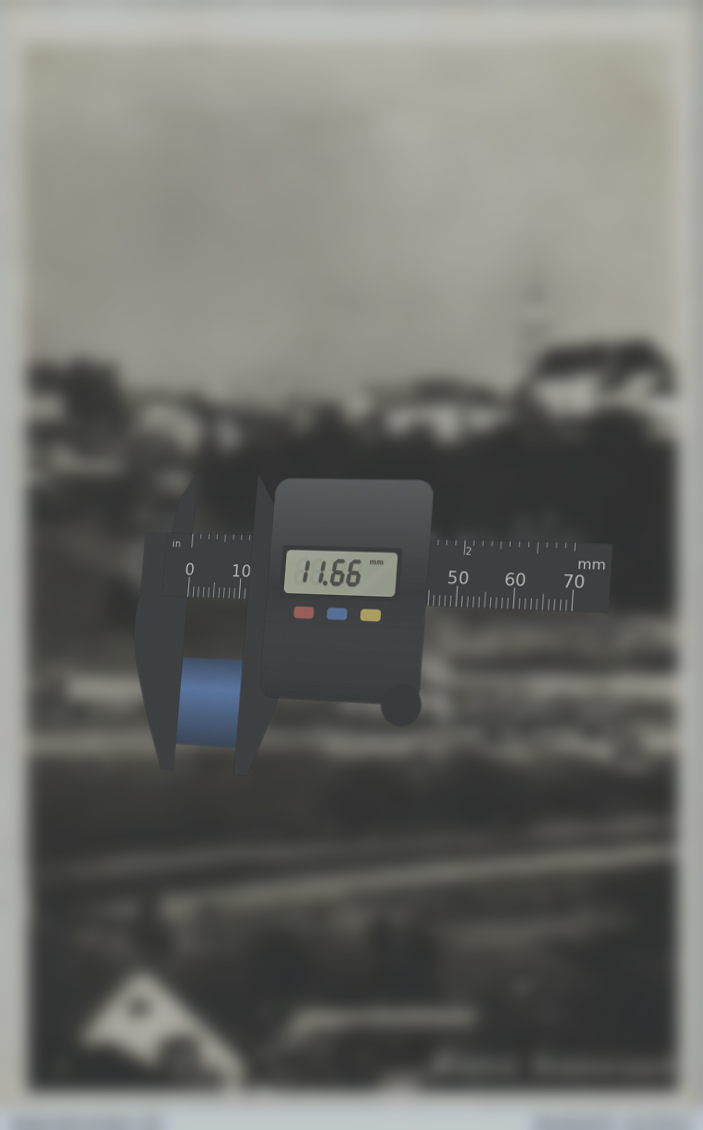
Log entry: 11.66 mm
